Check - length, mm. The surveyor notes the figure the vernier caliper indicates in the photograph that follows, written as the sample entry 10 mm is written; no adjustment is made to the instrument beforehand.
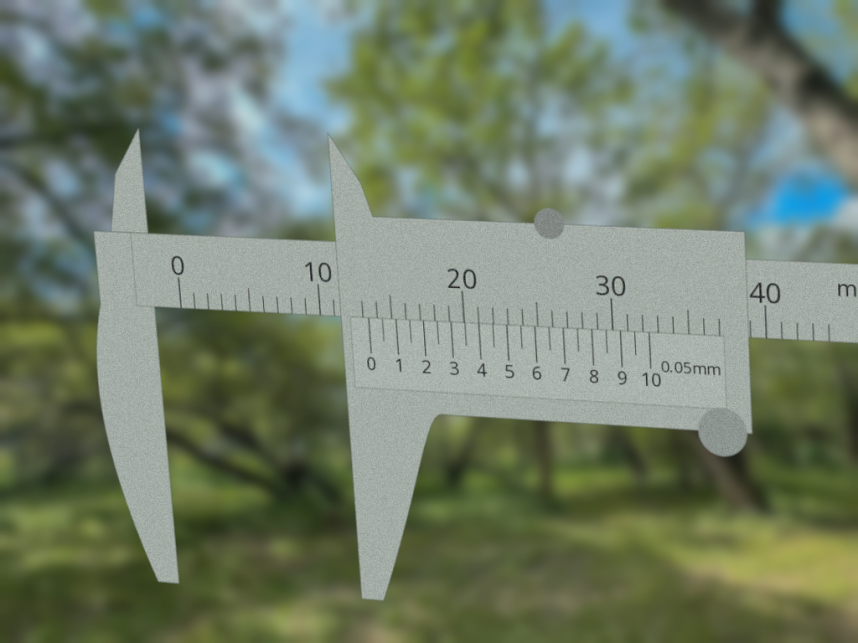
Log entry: 13.4 mm
